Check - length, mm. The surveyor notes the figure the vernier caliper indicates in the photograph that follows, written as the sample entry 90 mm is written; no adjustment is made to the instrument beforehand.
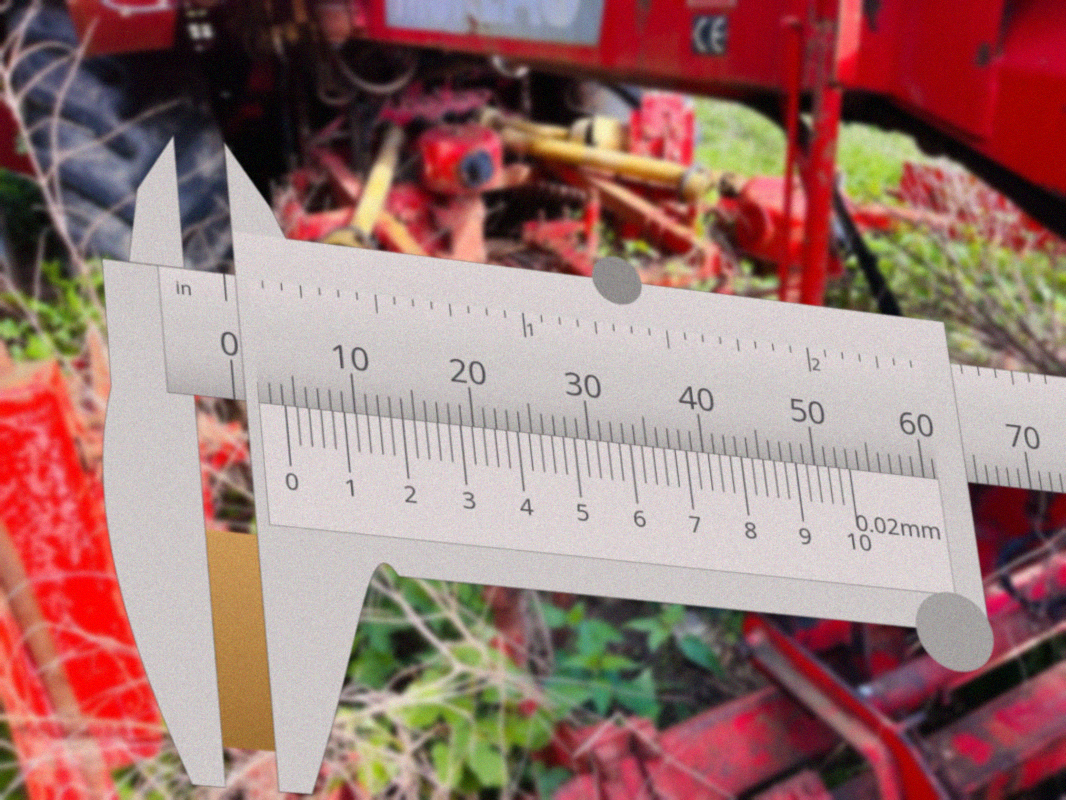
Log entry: 4.2 mm
